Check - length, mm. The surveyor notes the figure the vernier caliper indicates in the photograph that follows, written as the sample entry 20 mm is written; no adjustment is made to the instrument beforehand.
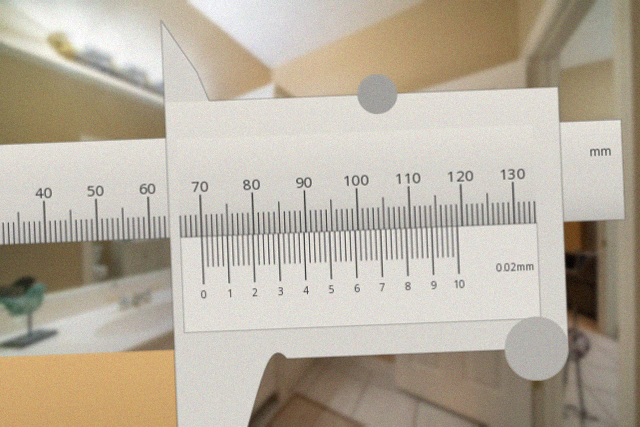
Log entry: 70.0 mm
